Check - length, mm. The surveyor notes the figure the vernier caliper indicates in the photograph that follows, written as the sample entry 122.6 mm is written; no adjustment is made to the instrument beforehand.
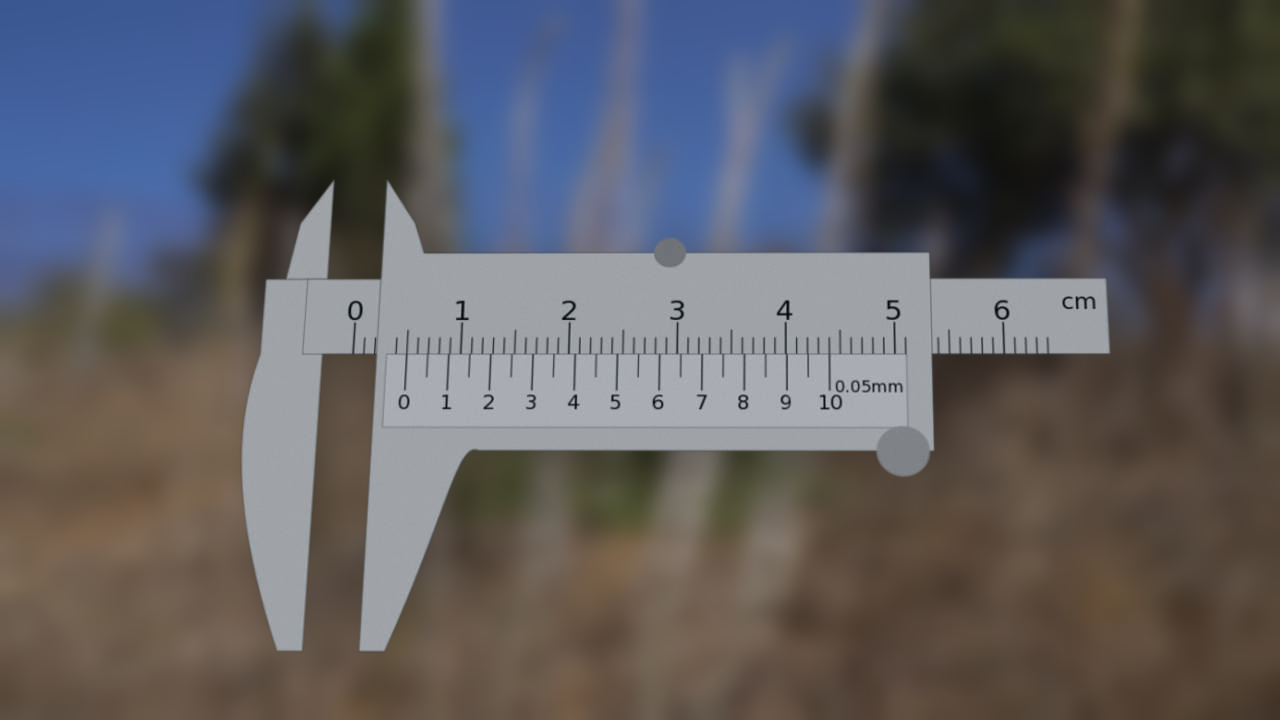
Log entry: 5.0 mm
